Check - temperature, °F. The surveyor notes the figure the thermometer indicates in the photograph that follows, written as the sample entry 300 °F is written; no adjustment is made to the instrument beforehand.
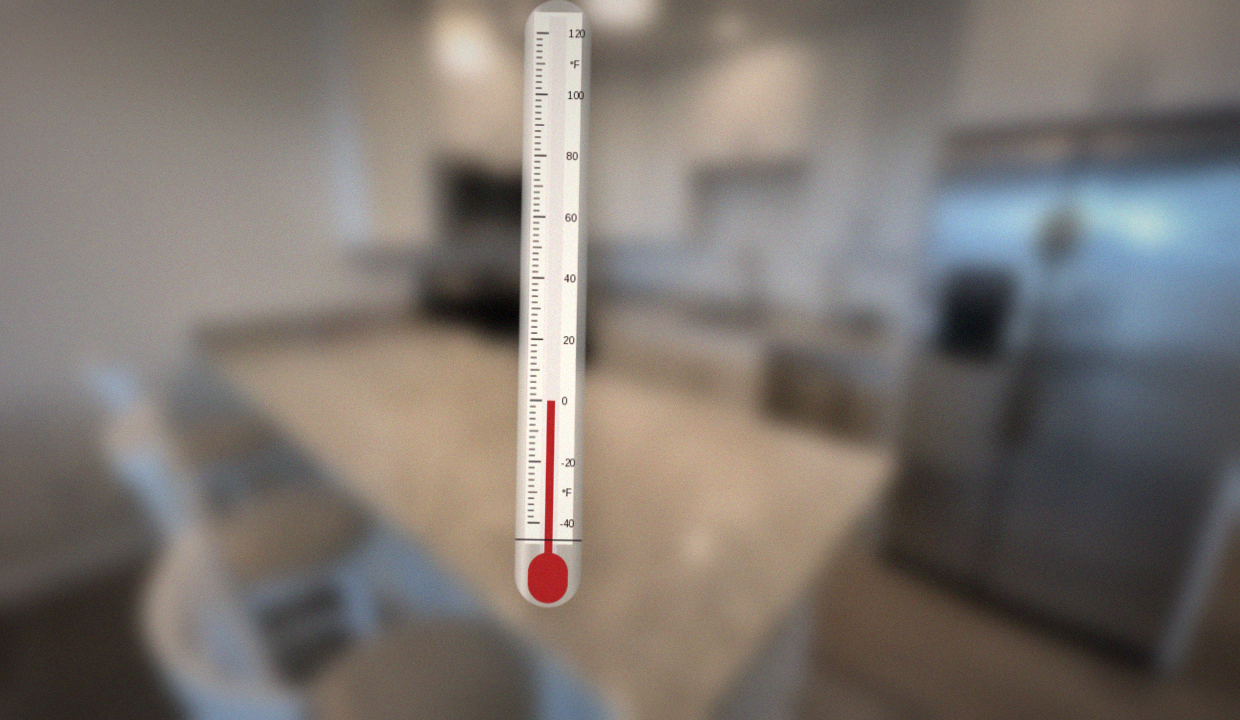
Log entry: 0 °F
